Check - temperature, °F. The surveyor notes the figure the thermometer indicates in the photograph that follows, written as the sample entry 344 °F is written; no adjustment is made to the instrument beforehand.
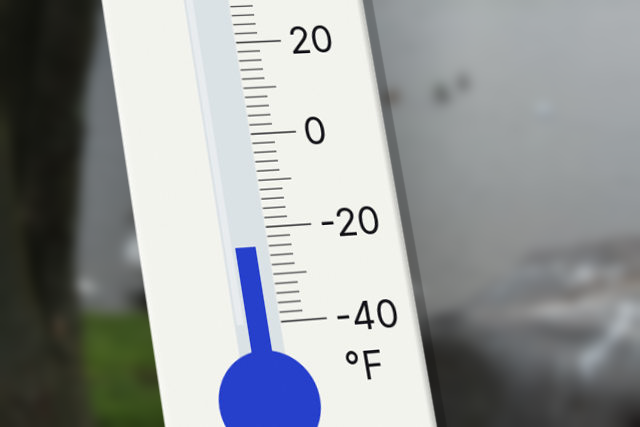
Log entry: -24 °F
